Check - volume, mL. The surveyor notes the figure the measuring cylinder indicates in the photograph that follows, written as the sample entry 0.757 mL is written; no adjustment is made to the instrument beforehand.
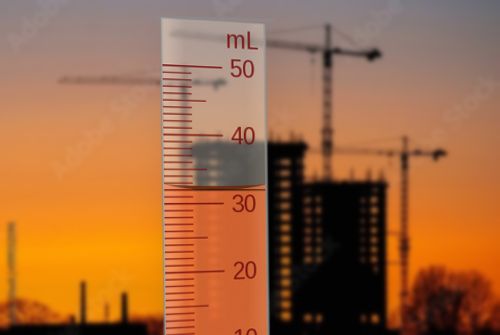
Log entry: 32 mL
